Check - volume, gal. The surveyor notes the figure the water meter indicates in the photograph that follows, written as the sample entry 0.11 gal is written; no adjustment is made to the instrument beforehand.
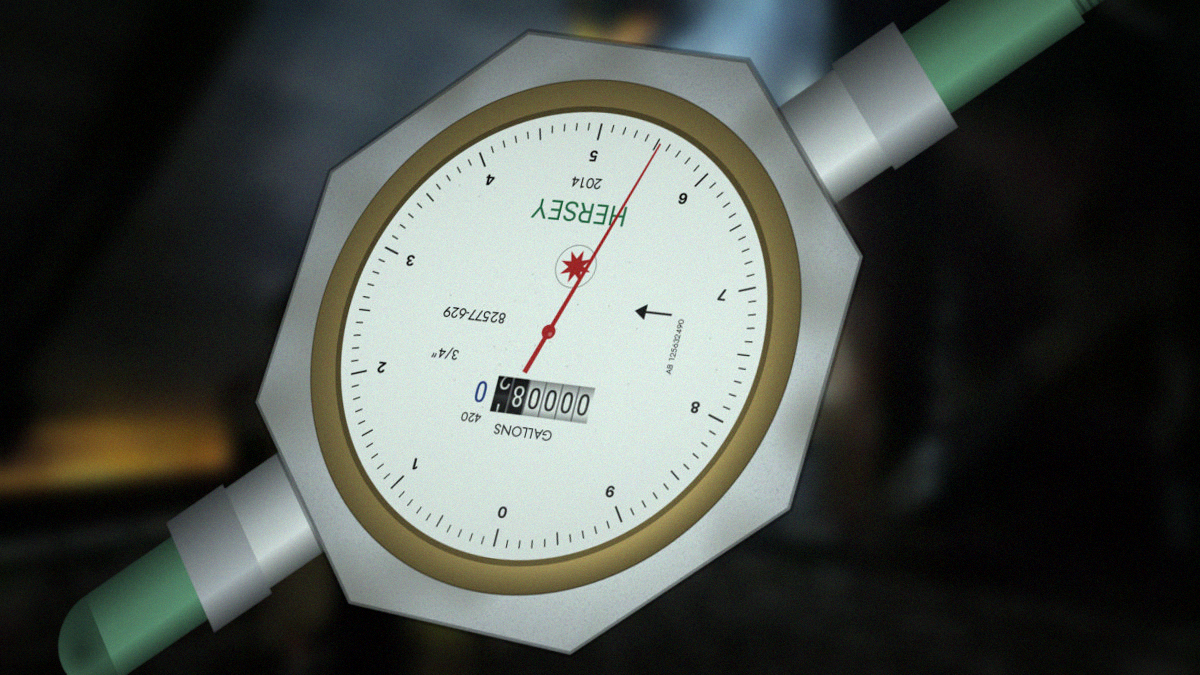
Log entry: 815.5 gal
